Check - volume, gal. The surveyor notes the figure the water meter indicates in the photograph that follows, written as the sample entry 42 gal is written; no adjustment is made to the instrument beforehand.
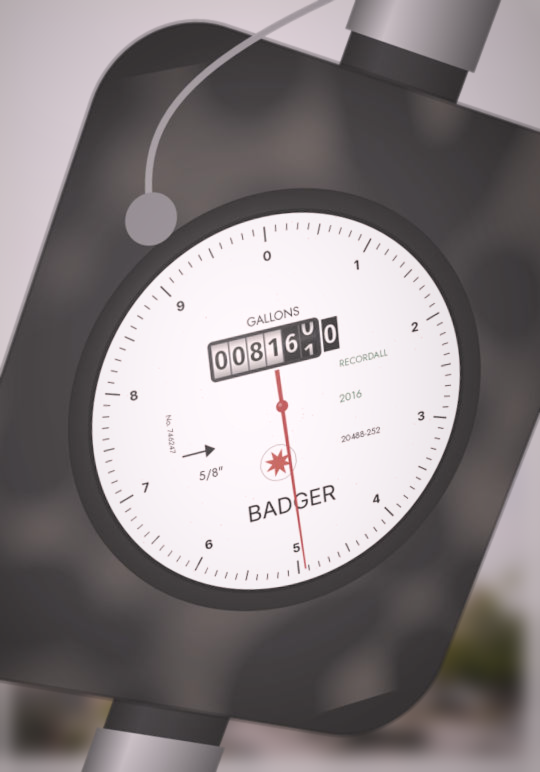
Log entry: 81604.9 gal
